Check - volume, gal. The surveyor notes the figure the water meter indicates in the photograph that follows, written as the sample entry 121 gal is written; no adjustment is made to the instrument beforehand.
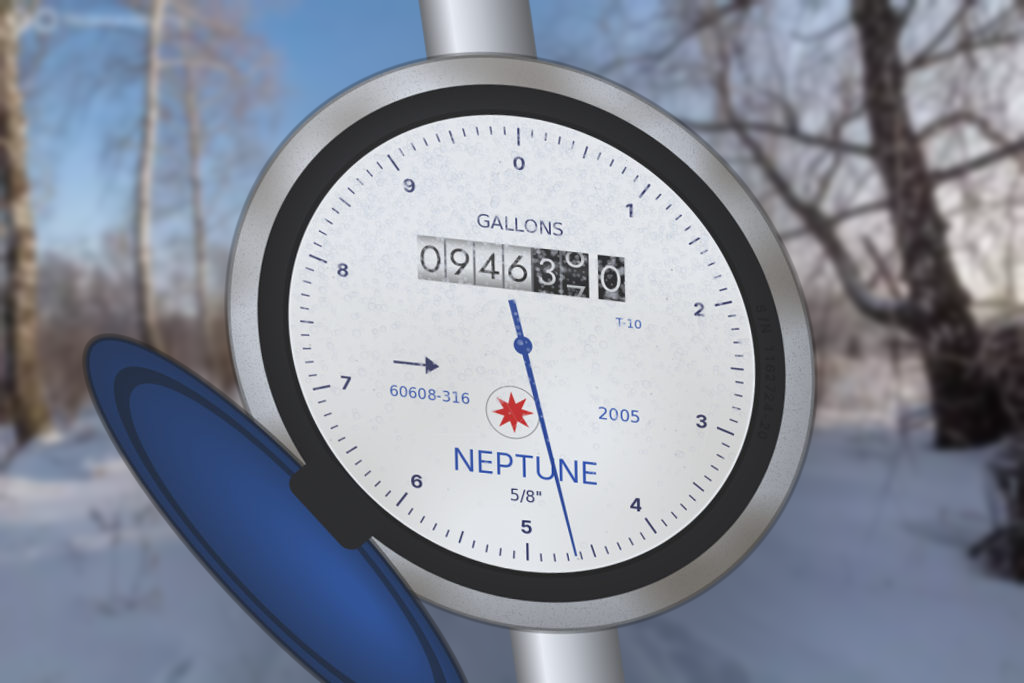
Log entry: 946364.6 gal
